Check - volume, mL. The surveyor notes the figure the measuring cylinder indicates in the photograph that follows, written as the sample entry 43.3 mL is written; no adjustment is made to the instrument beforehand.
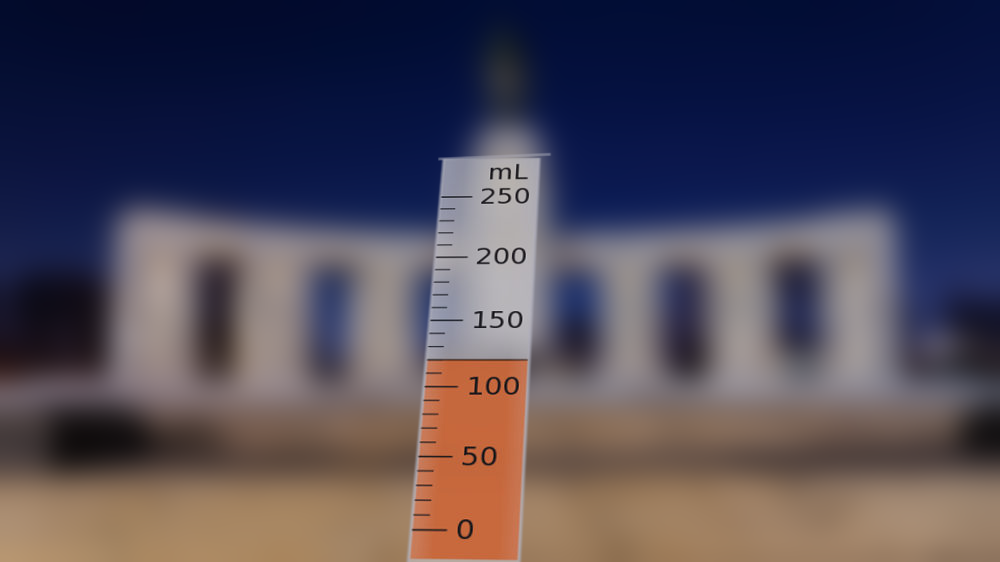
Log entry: 120 mL
